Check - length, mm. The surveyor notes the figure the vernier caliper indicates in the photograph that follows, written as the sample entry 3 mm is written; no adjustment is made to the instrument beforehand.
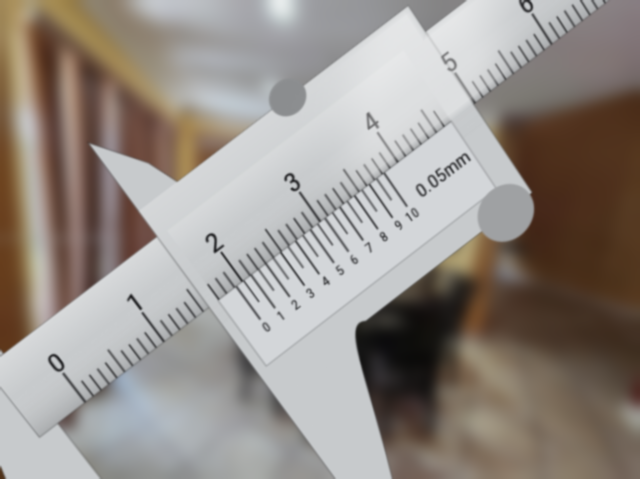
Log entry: 19.2 mm
